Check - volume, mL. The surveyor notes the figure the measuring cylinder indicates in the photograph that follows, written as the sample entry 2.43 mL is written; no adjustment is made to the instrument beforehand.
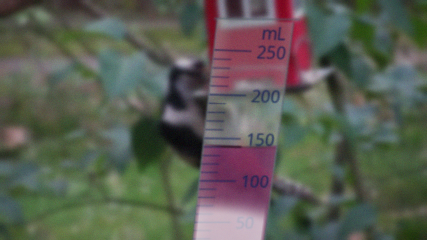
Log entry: 140 mL
